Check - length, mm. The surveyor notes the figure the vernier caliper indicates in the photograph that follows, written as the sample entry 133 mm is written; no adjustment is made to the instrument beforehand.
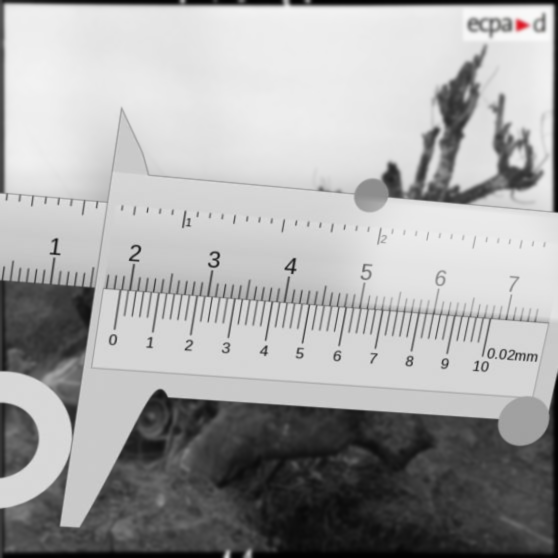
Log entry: 18.8 mm
